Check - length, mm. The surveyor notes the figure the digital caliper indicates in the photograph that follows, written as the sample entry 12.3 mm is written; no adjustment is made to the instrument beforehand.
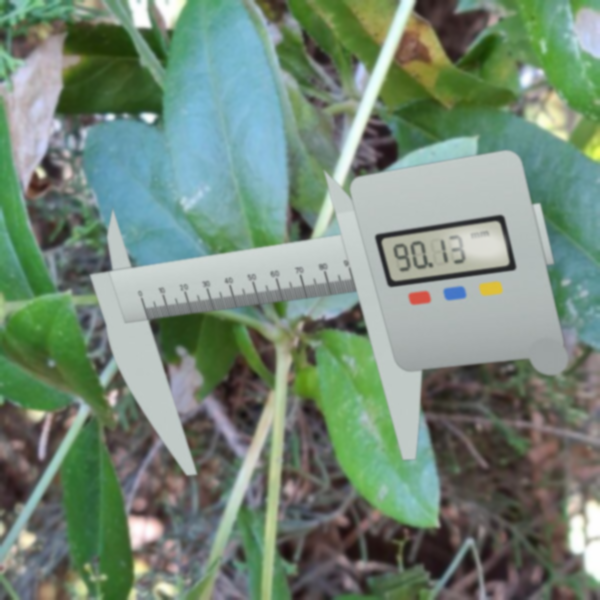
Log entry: 90.13 mm
